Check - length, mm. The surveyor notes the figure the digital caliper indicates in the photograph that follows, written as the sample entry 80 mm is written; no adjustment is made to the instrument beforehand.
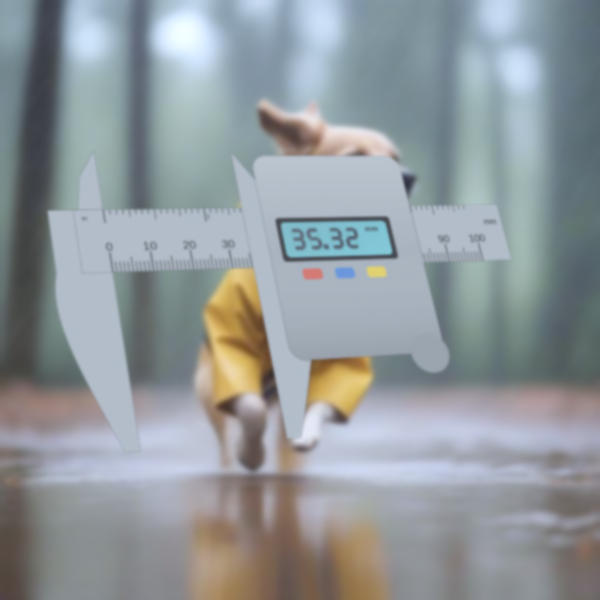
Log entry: 35.32 mm
